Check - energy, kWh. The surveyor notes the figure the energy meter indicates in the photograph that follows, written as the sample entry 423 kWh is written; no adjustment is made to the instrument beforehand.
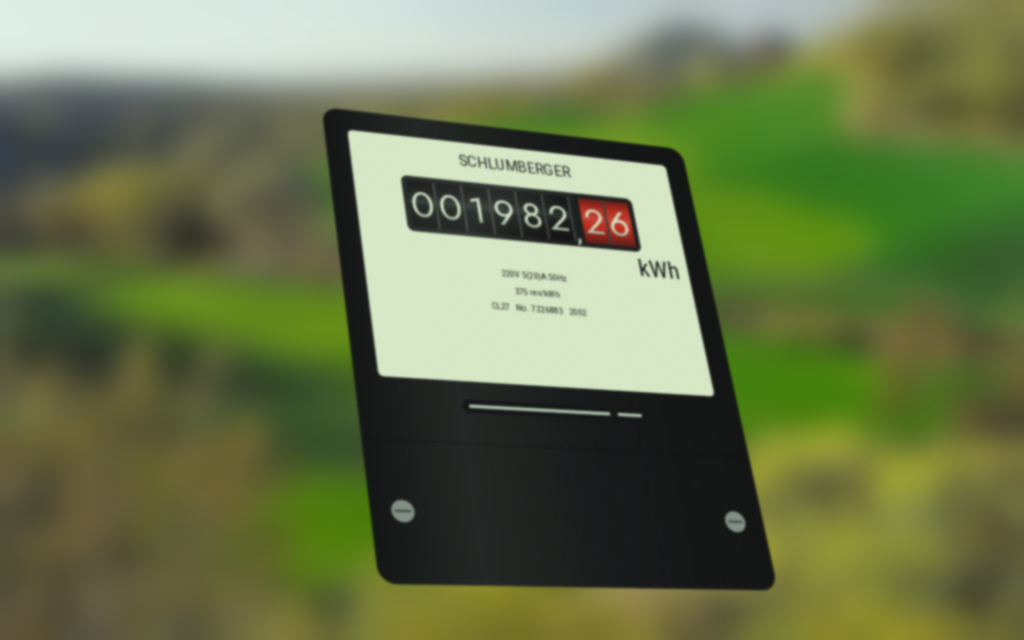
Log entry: 1982.26 kWh
